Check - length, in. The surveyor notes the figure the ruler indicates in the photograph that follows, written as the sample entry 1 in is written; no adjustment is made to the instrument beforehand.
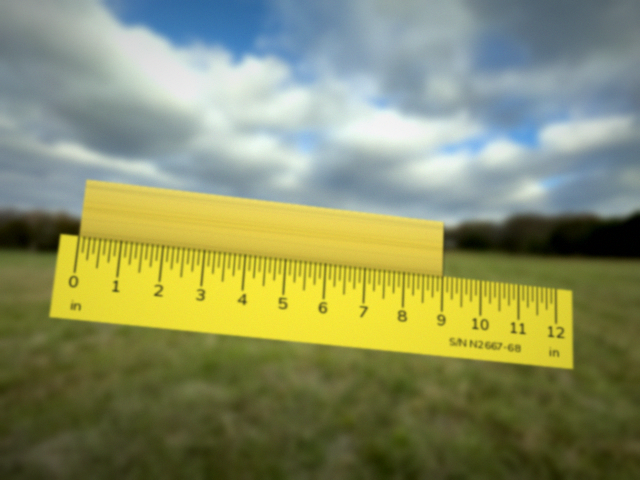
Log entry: 9 in
